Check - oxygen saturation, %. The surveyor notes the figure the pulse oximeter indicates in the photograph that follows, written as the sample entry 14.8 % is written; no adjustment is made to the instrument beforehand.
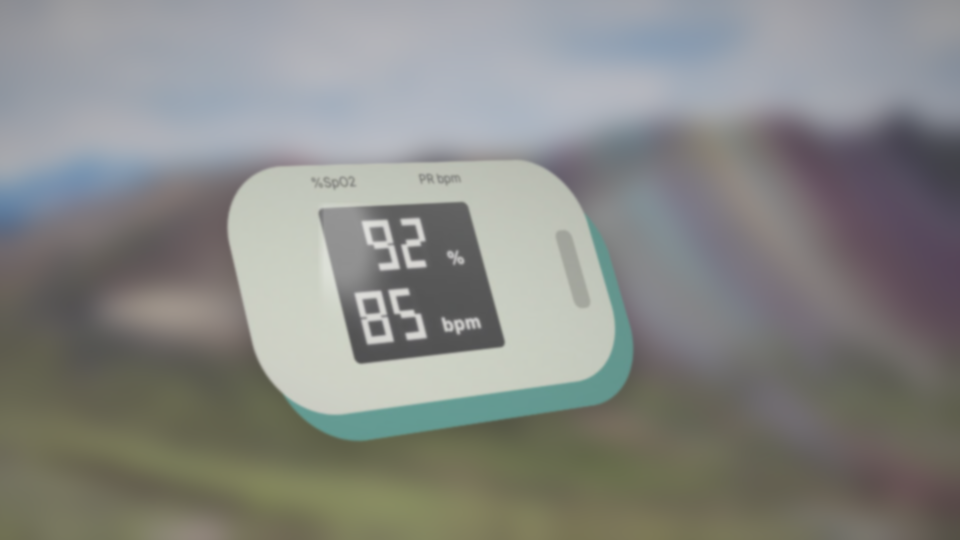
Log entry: 92 %
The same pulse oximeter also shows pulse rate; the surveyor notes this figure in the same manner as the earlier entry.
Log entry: 85 bpm
